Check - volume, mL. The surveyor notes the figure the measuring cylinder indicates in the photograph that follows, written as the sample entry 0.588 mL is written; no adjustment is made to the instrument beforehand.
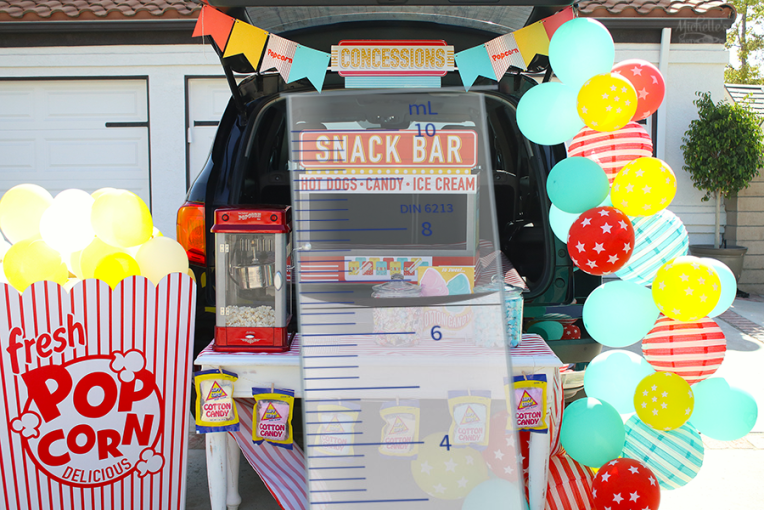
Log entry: 6.5 mL
